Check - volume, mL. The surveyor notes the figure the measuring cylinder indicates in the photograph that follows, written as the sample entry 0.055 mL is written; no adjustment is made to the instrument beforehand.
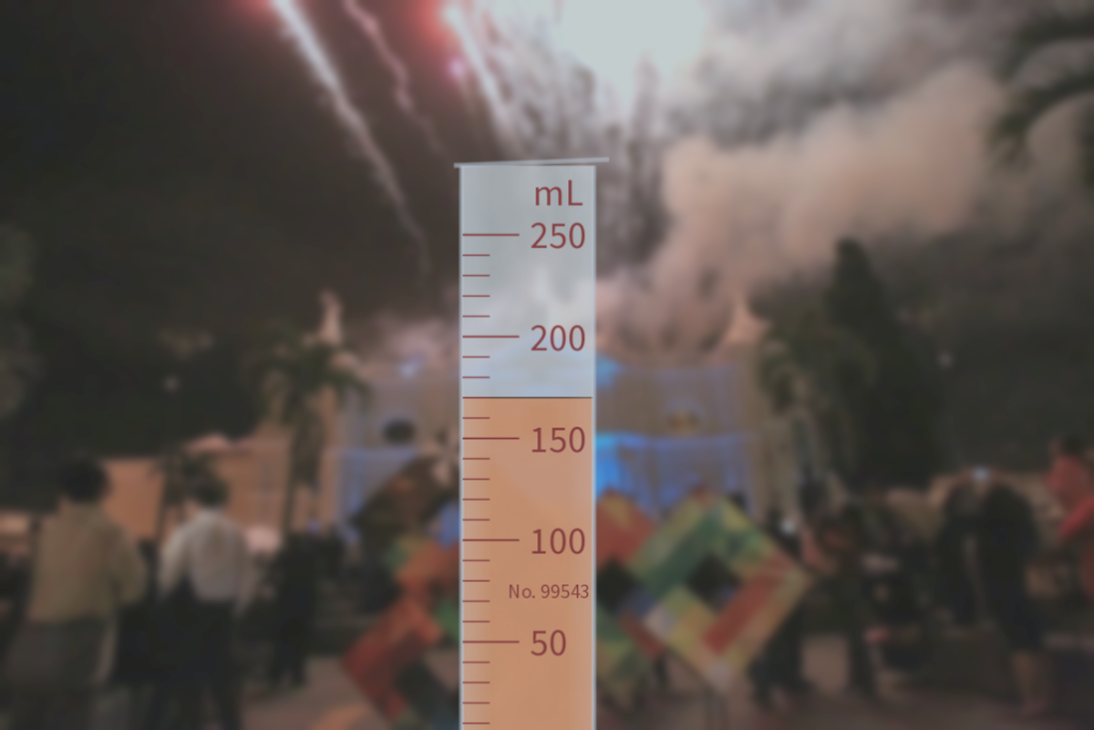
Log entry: 170 mL
